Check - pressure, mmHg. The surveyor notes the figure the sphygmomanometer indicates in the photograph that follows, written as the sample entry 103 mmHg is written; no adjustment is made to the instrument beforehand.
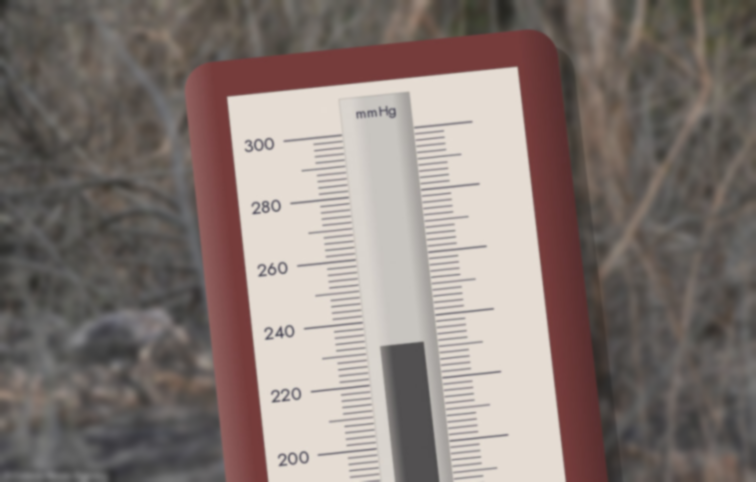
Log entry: 232 mmHg
